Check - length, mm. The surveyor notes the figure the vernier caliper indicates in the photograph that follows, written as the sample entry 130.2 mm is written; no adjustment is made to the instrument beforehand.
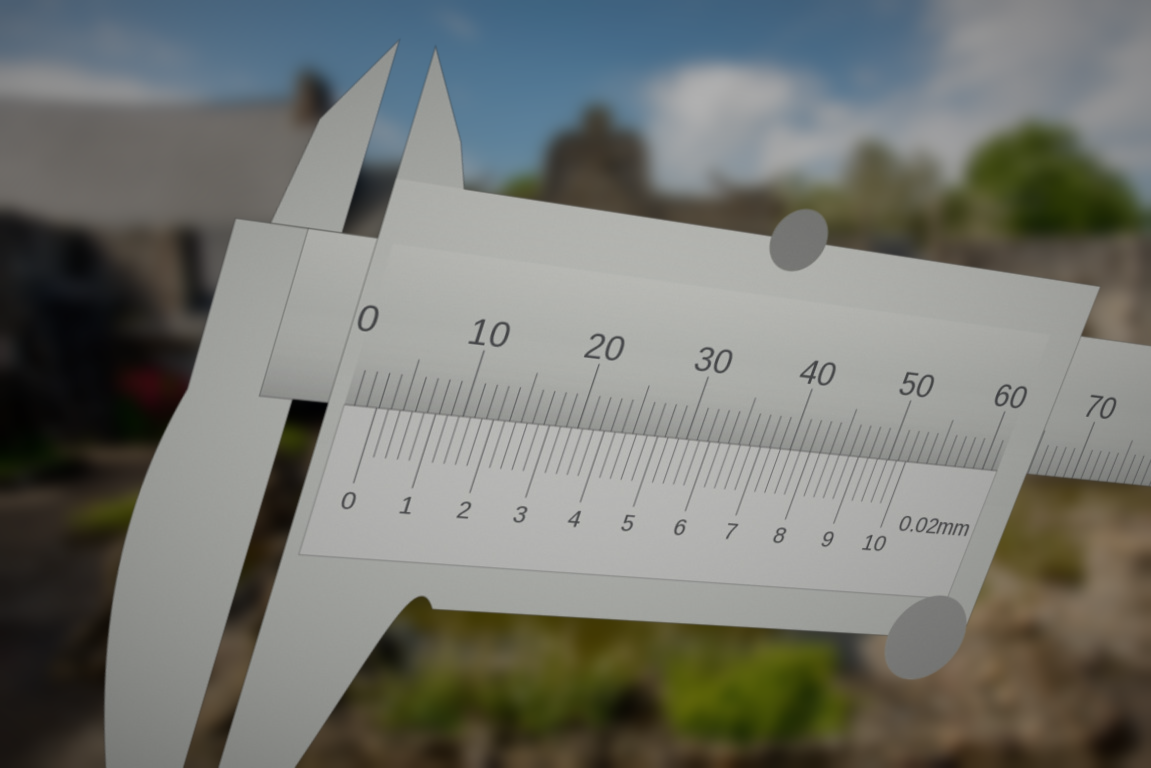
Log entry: 2.8 mm
